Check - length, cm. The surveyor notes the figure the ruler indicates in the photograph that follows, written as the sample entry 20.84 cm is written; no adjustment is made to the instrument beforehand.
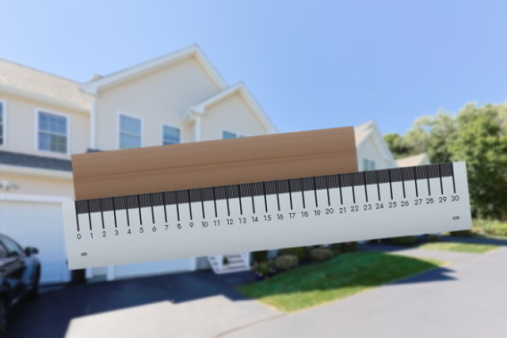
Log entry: 22.5 cm
